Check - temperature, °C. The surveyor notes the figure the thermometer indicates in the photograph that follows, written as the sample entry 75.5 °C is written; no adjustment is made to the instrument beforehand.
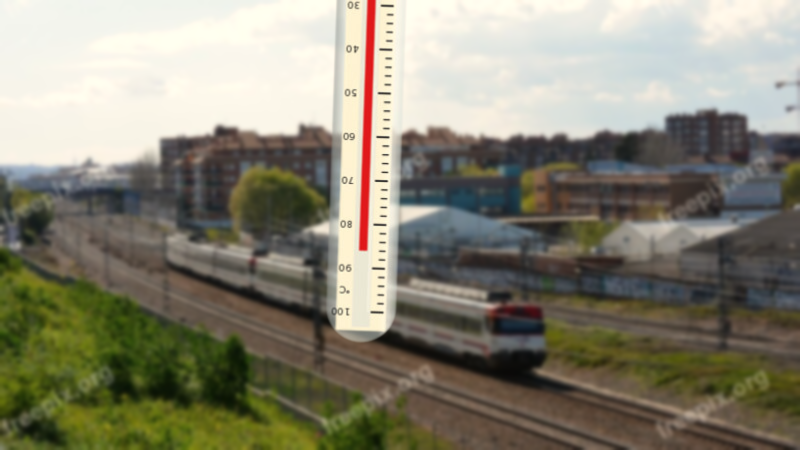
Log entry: 86 °C
